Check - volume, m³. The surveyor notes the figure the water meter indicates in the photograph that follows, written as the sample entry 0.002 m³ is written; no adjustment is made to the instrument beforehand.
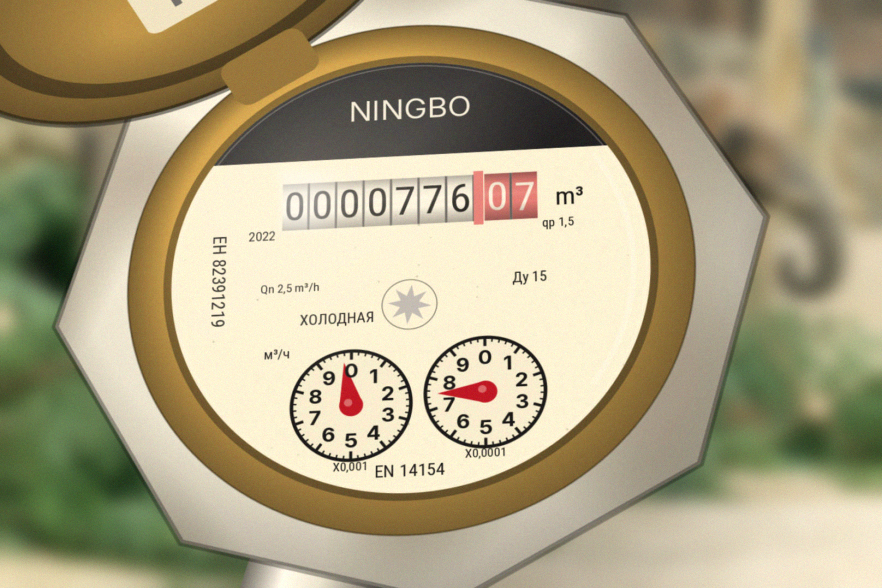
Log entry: 776.0697 m³
